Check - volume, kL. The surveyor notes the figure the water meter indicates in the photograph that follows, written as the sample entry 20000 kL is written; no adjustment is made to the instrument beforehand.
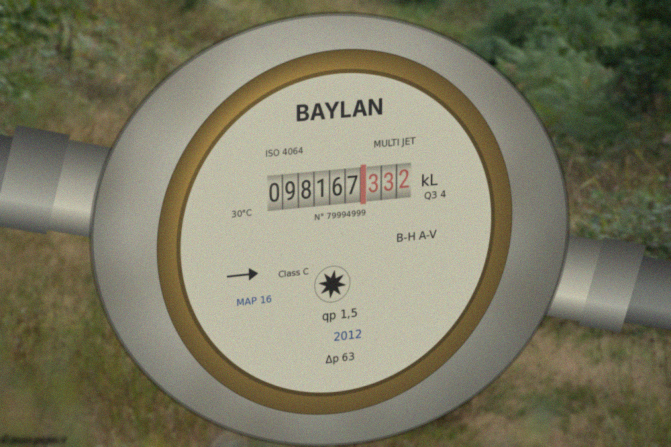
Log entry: 98167.332 kL
